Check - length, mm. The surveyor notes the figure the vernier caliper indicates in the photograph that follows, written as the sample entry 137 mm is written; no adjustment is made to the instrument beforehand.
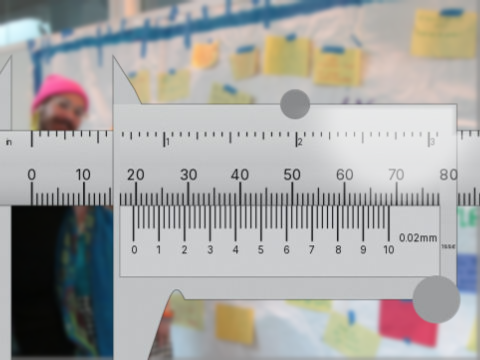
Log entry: 19.5 mm
